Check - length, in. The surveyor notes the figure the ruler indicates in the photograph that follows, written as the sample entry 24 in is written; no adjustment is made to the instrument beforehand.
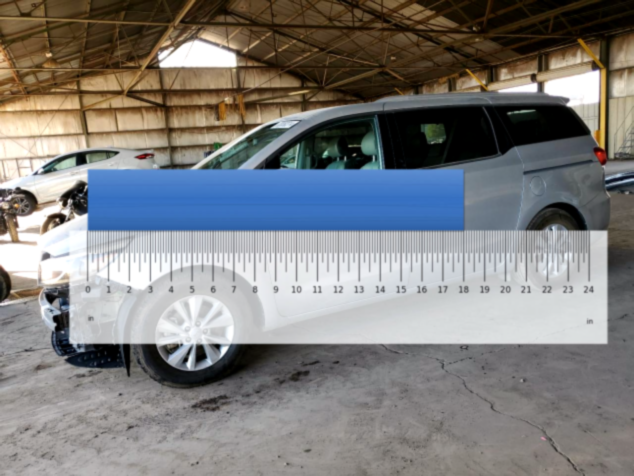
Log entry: 18 in
